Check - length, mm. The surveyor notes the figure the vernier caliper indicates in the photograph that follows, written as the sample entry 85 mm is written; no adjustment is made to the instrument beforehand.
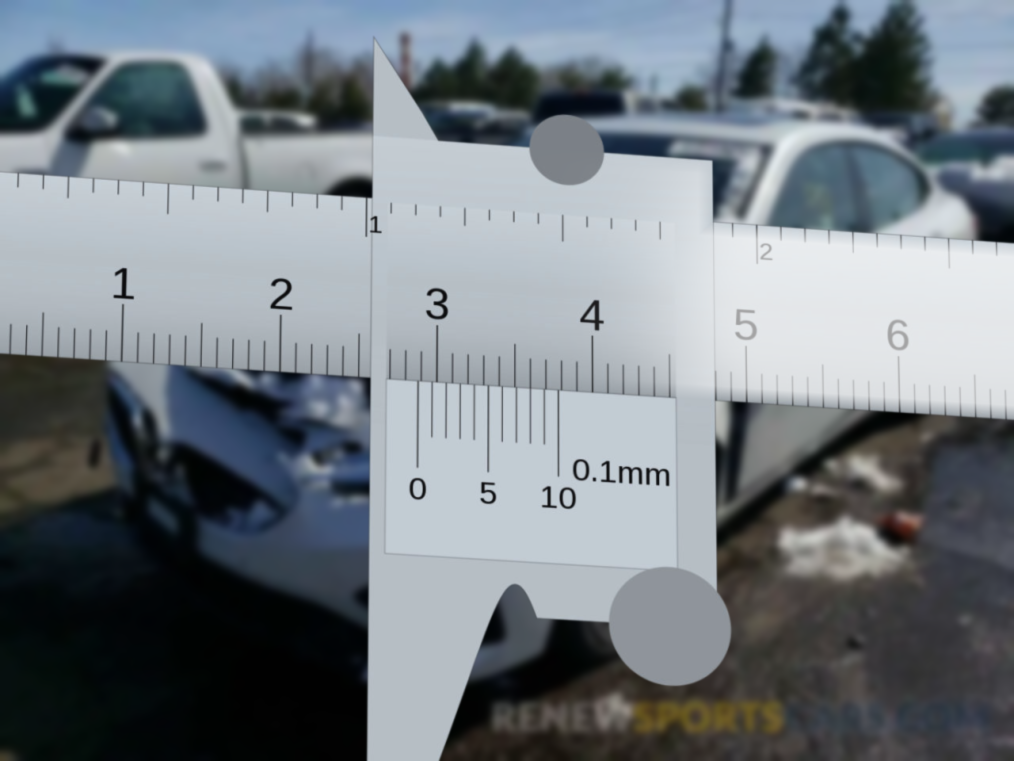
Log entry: 28.8 mm
